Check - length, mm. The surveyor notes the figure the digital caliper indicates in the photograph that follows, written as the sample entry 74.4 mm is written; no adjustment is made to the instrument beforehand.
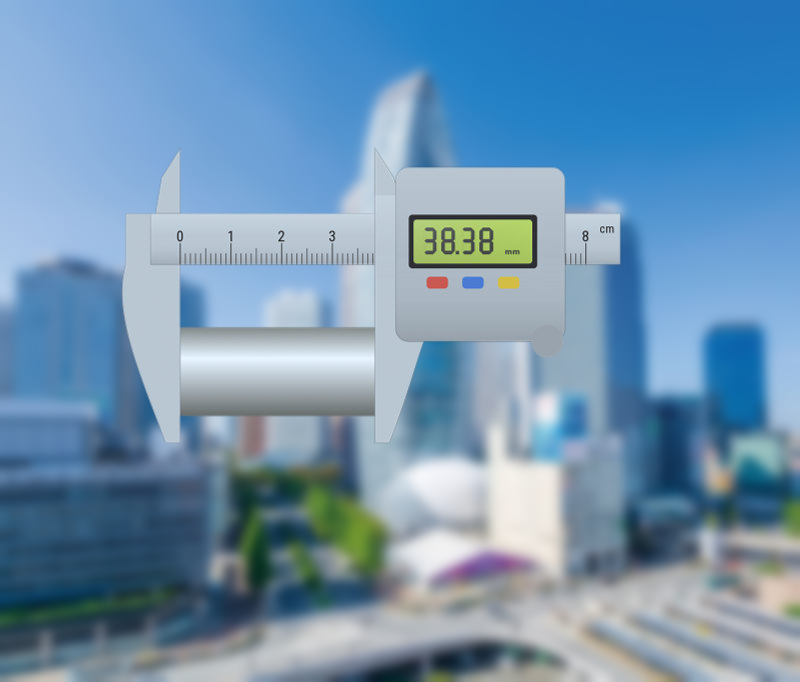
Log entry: 38.38 mm
